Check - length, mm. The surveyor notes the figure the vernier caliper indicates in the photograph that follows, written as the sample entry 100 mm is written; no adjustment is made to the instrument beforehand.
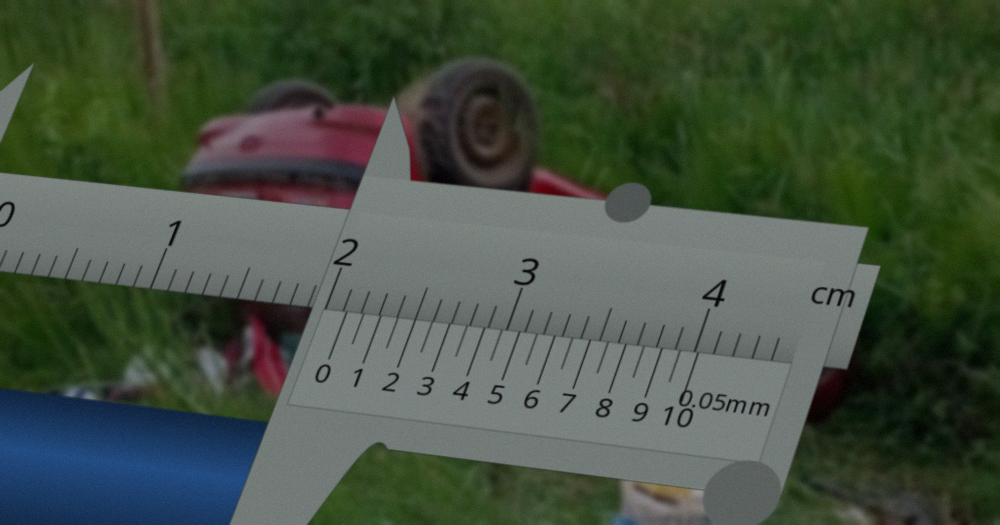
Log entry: 21.2 mm
